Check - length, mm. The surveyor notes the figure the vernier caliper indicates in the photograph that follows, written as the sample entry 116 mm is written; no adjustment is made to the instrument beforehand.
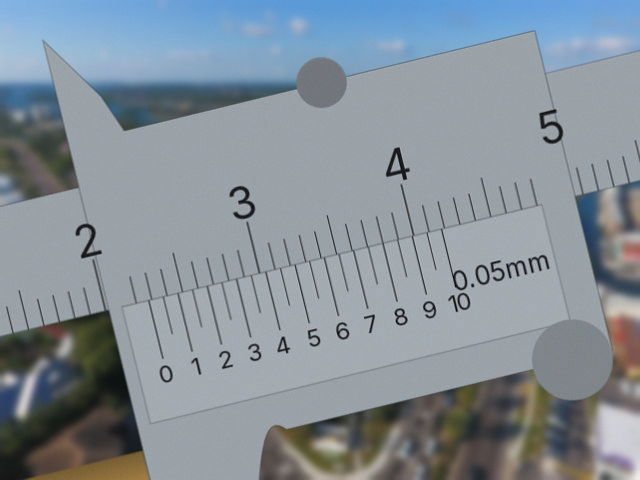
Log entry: 22.8 mm
